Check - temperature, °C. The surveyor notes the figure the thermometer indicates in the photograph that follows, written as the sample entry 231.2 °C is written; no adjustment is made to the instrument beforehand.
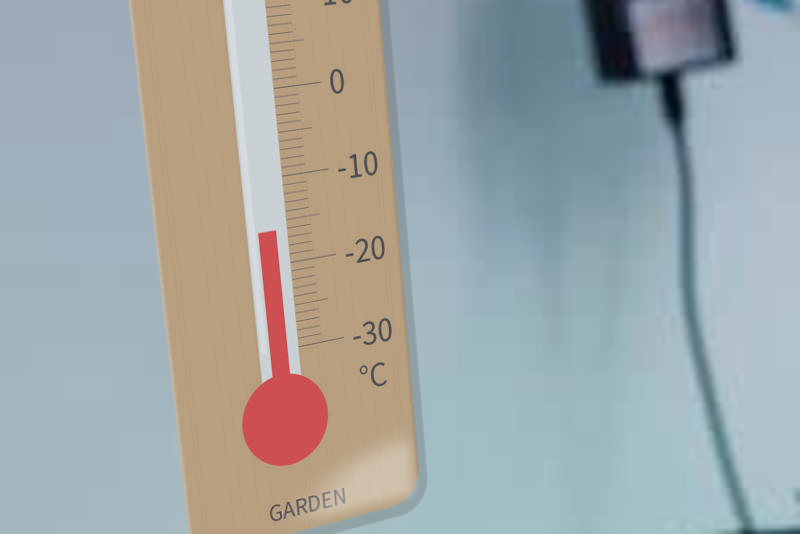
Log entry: -16 °C
